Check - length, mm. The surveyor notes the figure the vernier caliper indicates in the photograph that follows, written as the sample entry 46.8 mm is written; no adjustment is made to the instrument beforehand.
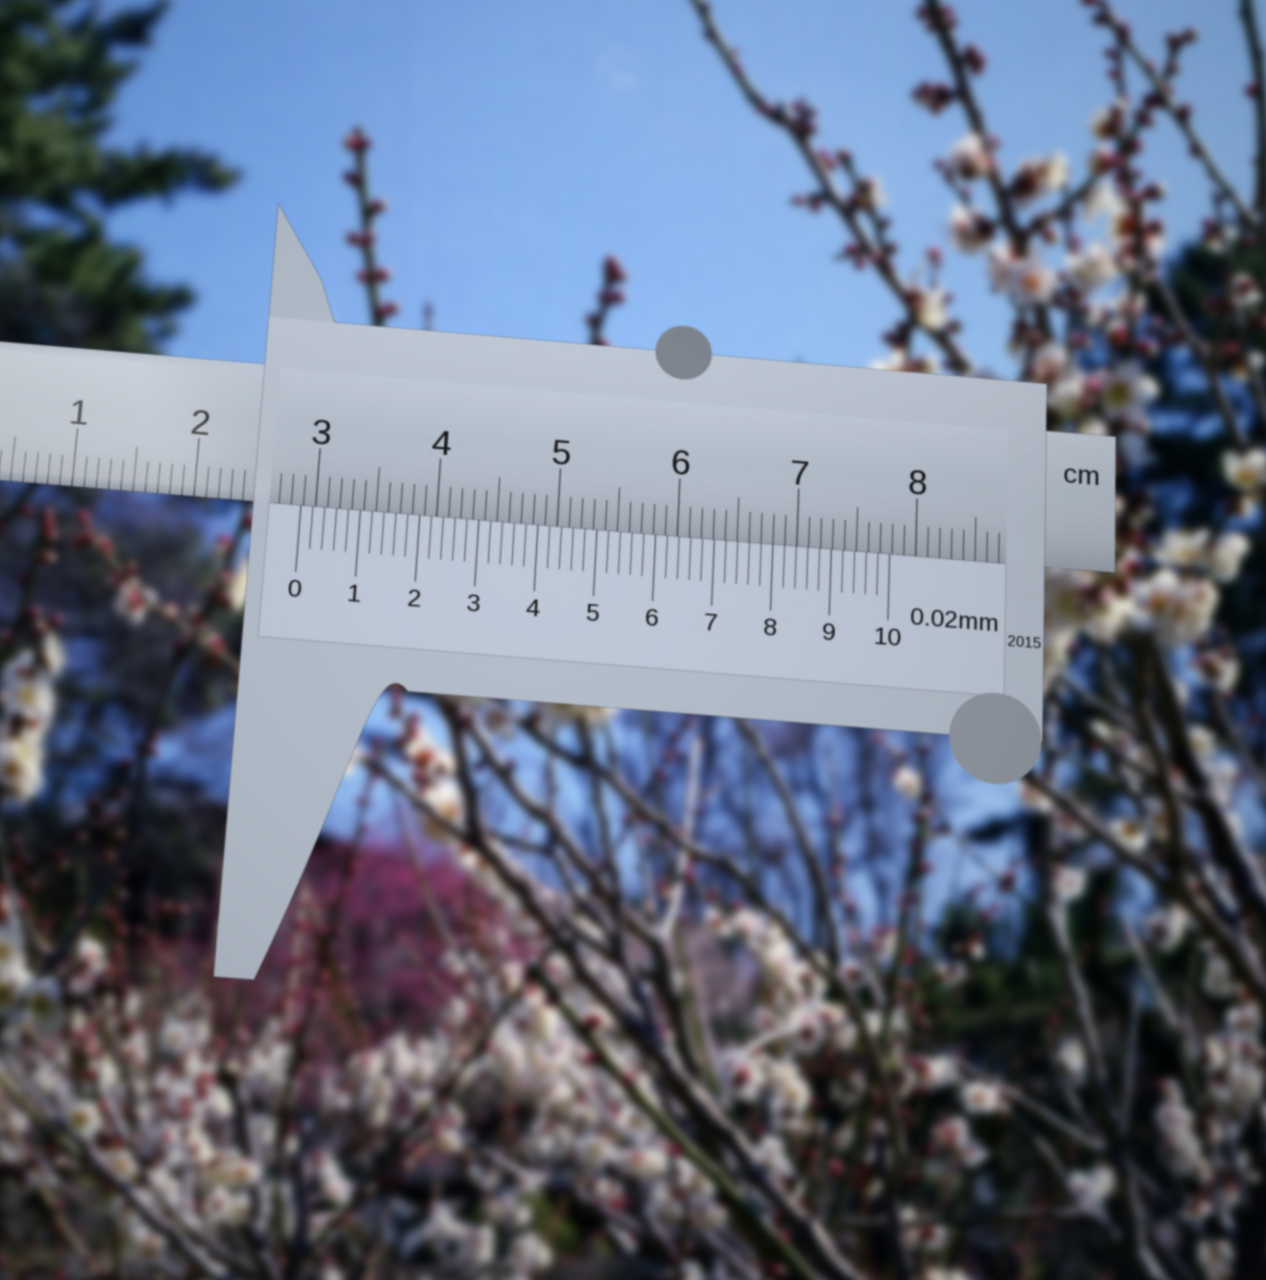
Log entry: 28.8 mm
